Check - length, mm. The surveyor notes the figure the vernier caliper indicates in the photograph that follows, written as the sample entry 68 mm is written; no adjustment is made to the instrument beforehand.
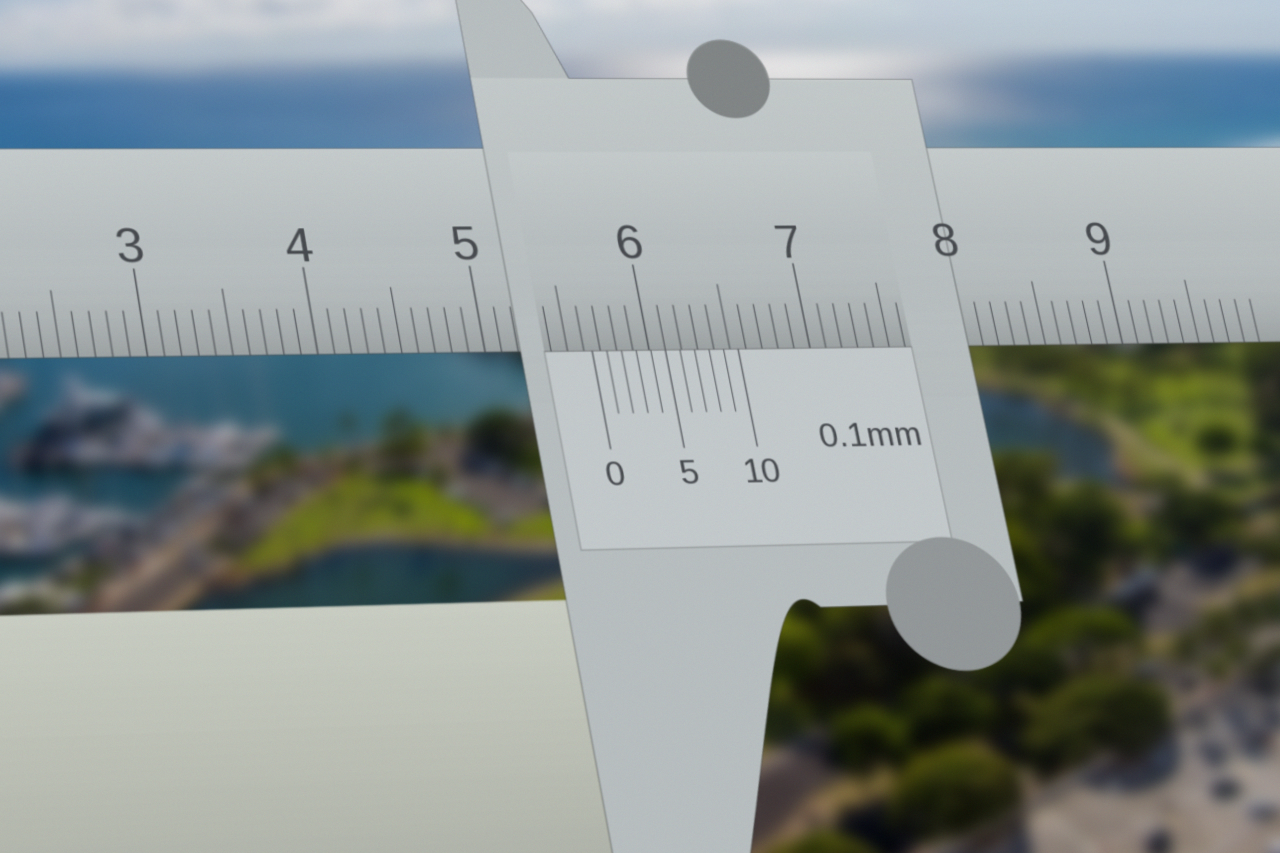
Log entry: 56.5 mm
